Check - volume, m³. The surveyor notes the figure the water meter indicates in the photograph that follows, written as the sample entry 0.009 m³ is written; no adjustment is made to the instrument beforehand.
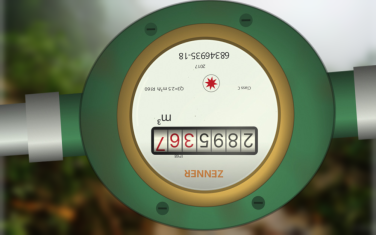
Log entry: 2895.367 m³
